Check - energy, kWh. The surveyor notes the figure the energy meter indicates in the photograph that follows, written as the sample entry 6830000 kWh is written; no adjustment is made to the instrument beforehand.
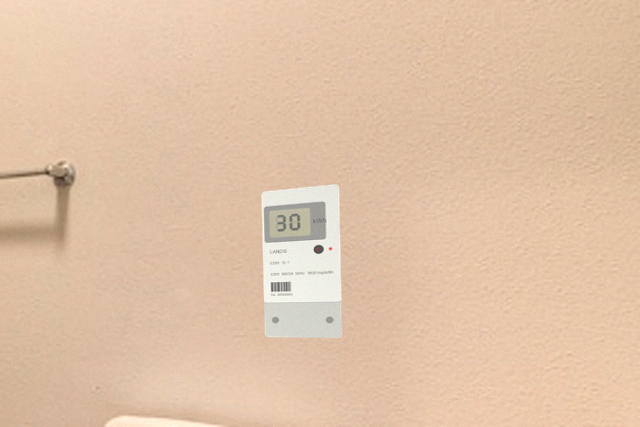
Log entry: 30 kWh
